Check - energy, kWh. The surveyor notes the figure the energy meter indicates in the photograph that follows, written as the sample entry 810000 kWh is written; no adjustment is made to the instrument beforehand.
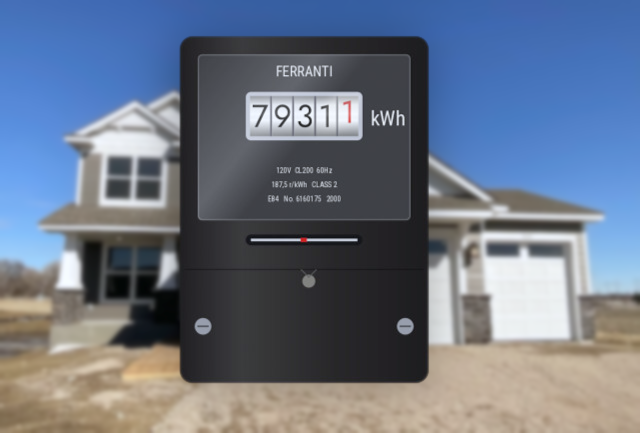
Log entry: 7931.1 kWh
